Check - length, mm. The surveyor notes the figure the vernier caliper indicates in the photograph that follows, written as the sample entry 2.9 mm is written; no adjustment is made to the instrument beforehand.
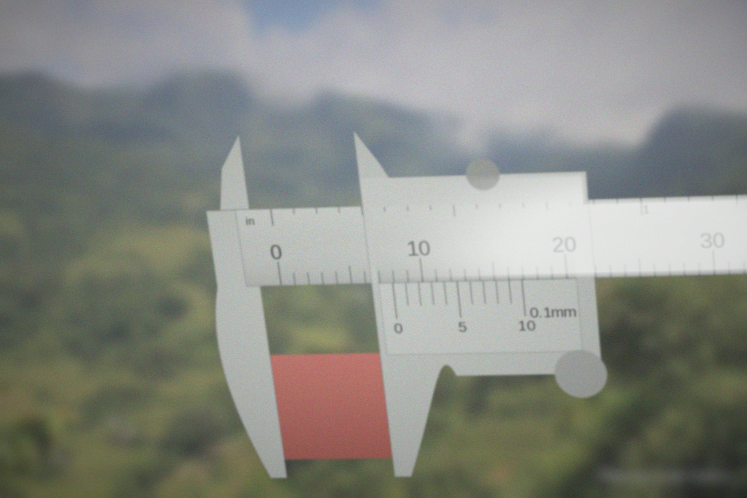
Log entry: 7.9 mm
